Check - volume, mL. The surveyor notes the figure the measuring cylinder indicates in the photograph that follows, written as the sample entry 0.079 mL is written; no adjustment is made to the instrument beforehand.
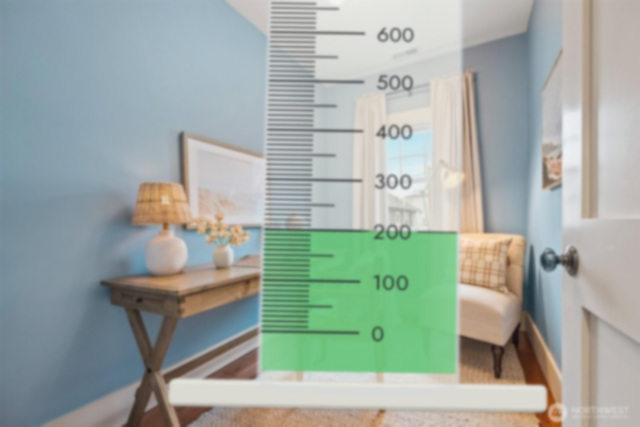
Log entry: 200 mL
